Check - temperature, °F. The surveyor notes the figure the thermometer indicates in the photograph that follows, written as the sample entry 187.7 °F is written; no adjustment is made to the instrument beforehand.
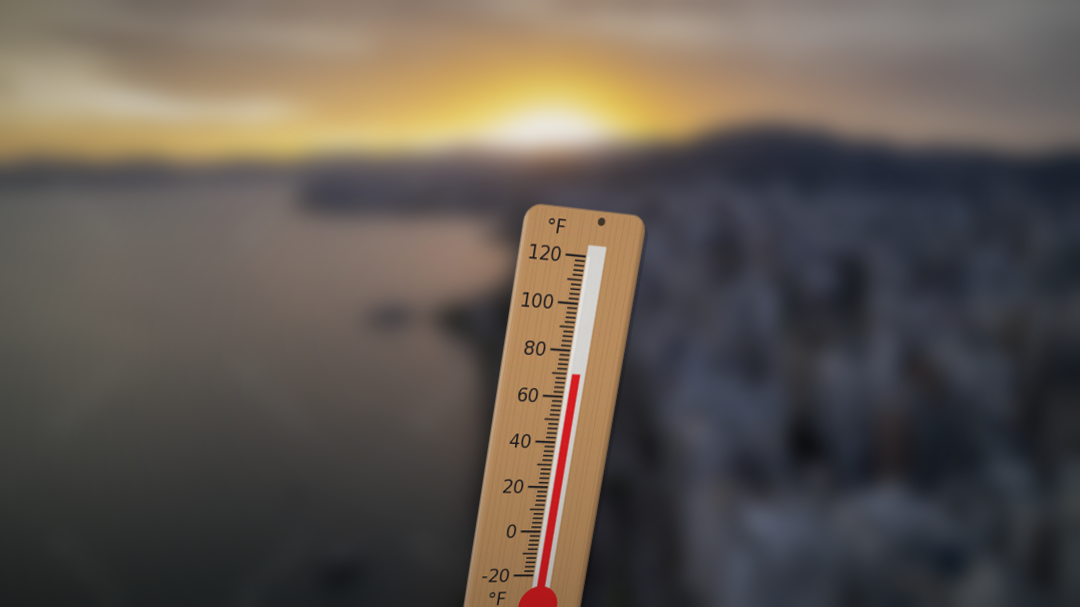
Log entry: 70 °F
